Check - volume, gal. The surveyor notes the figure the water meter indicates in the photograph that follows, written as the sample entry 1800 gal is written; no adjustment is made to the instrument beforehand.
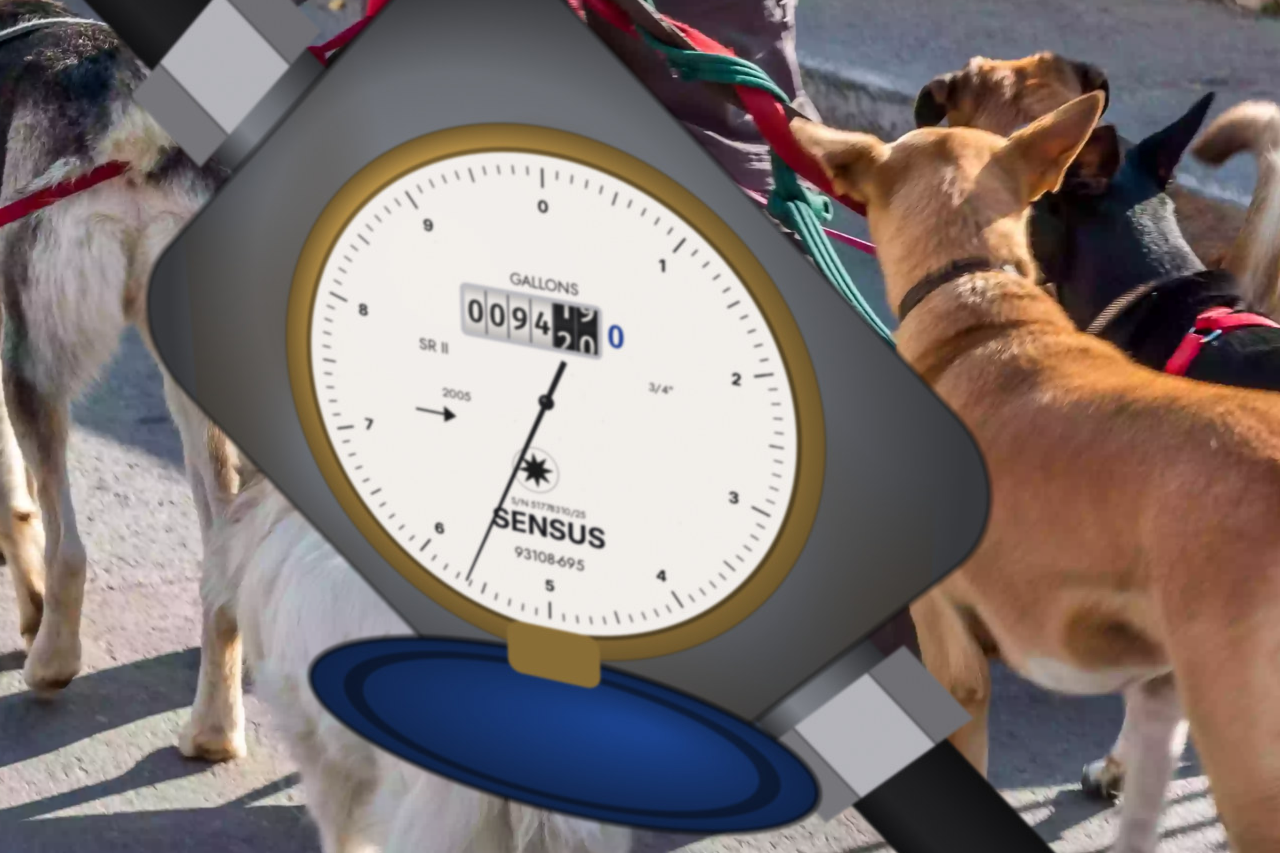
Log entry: 94195.6 gal
